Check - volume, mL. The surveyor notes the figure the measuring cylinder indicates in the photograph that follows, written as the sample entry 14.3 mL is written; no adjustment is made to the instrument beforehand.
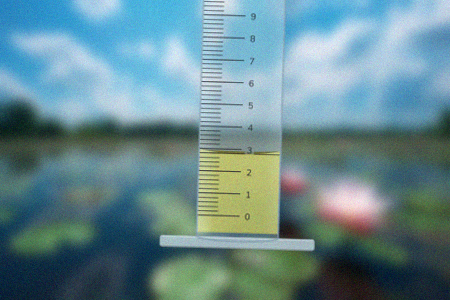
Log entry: 2.8 mL
